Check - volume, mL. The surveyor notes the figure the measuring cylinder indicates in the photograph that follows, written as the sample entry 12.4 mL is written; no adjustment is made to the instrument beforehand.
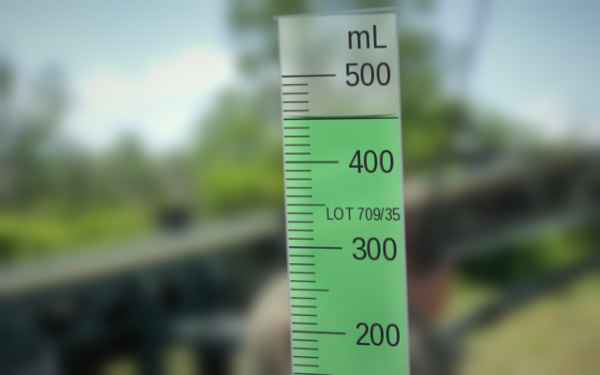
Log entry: 450 mL
